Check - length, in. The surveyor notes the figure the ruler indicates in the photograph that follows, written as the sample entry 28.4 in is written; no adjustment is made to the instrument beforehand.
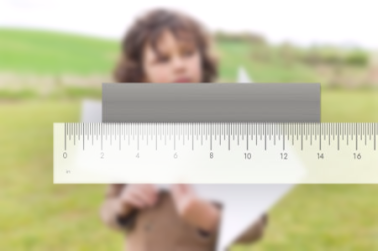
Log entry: 12 in
